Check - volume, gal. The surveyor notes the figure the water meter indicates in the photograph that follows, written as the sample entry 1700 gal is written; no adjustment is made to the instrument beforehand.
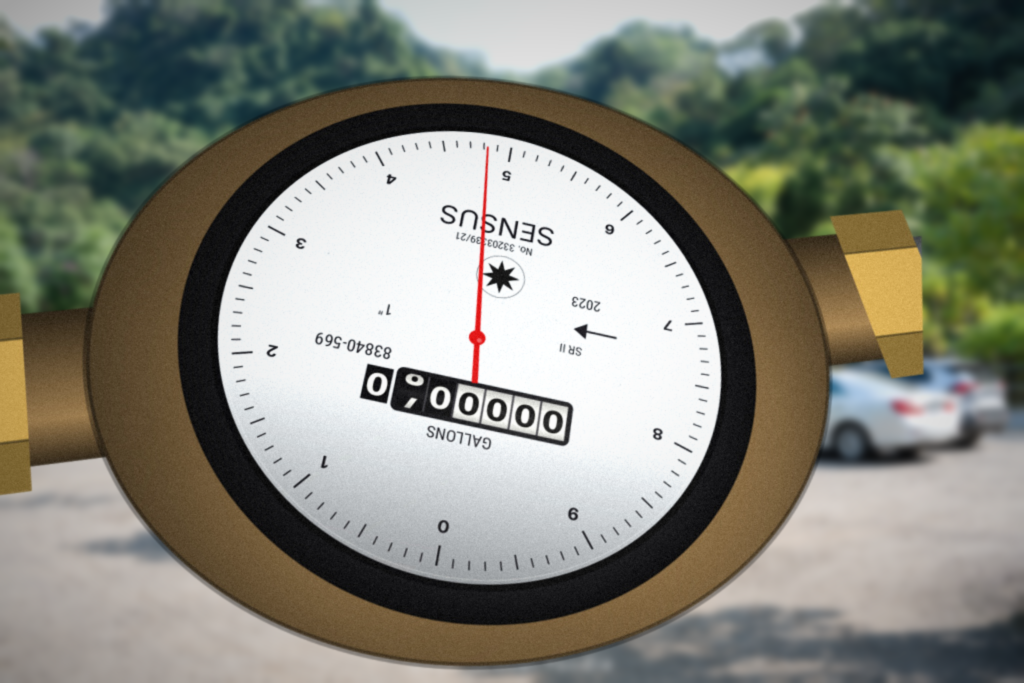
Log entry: 74.8 gal
